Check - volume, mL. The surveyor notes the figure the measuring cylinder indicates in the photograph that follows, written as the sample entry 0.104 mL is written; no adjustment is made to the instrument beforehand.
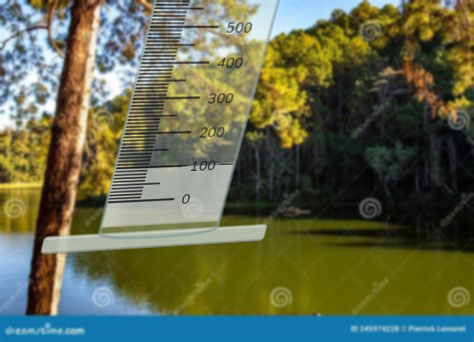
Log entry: 100 mL
